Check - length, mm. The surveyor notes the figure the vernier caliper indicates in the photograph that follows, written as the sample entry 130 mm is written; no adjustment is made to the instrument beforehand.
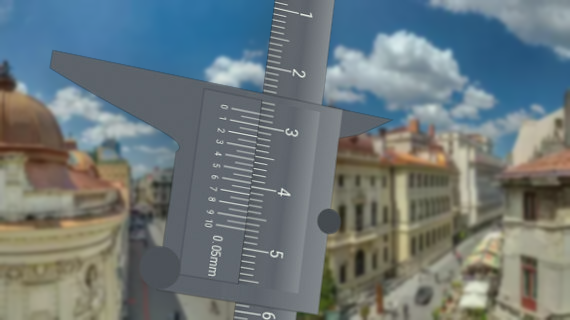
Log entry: 28.0 mm
